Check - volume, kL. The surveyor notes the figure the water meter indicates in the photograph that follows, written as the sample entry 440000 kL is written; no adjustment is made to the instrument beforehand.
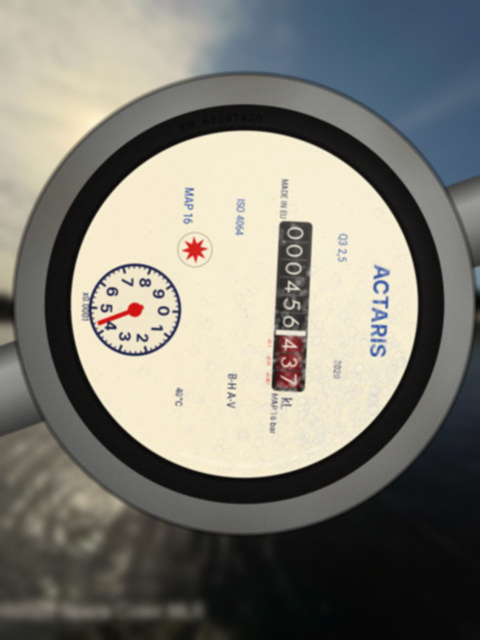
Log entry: 456.4374 kL
